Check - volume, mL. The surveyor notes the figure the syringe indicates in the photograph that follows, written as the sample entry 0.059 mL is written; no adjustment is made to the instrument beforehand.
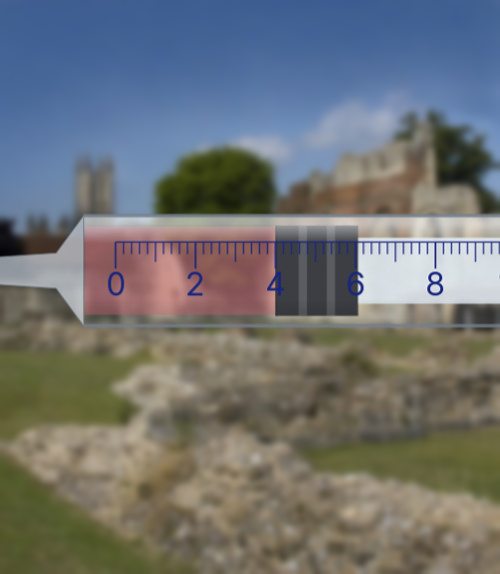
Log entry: 4 mL
